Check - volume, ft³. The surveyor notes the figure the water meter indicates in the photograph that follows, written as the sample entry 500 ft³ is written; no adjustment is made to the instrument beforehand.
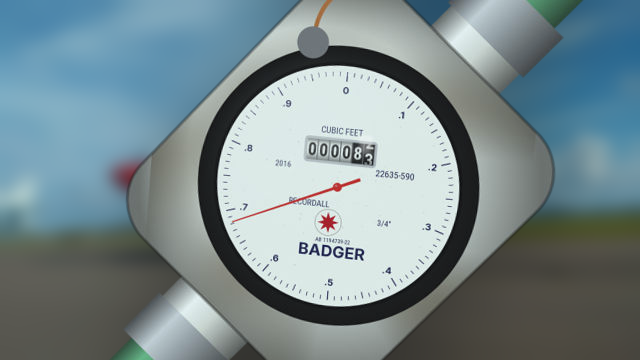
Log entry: 82.68 ft³
